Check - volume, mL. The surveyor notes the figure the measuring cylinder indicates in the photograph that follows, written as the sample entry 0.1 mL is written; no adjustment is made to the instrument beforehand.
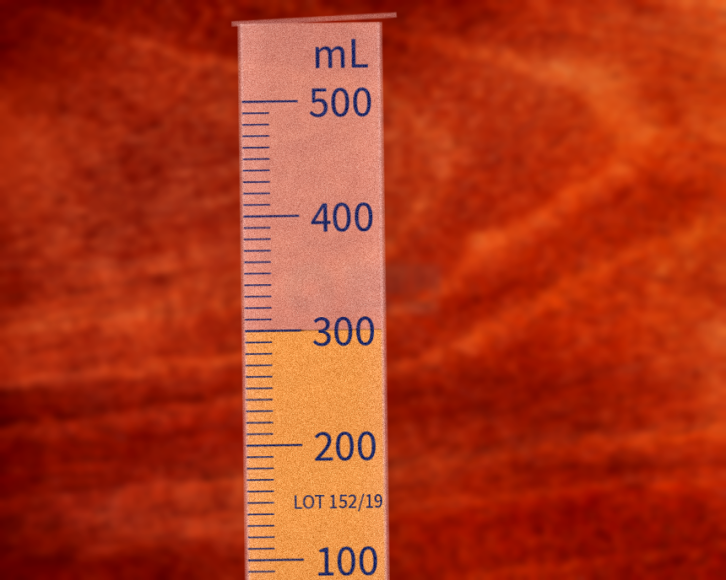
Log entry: 300 mL
